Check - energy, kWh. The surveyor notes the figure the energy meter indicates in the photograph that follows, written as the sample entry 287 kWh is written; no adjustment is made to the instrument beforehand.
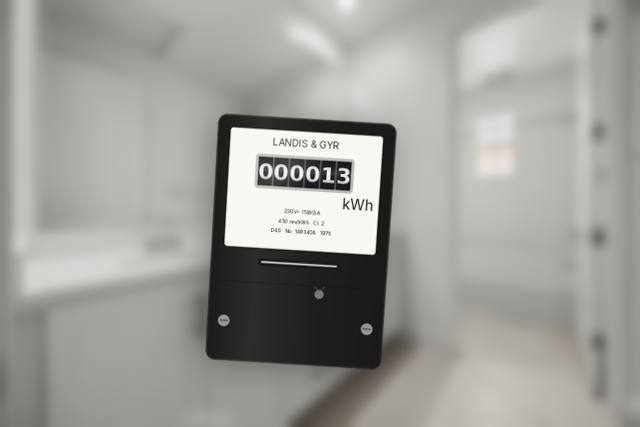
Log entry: 13 kWh
